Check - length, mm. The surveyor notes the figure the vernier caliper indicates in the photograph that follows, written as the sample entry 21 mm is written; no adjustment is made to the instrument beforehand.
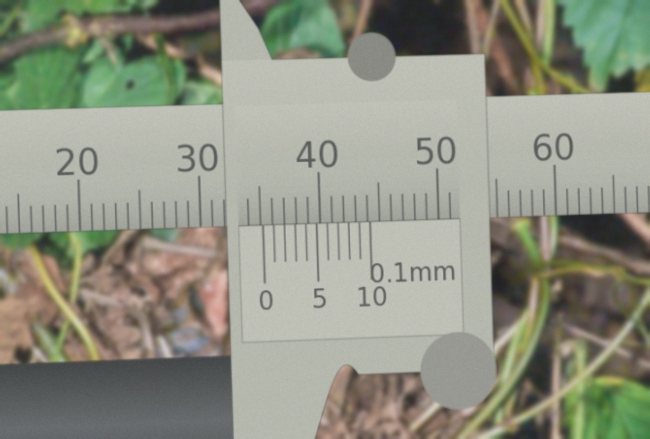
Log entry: 35.2 mm
